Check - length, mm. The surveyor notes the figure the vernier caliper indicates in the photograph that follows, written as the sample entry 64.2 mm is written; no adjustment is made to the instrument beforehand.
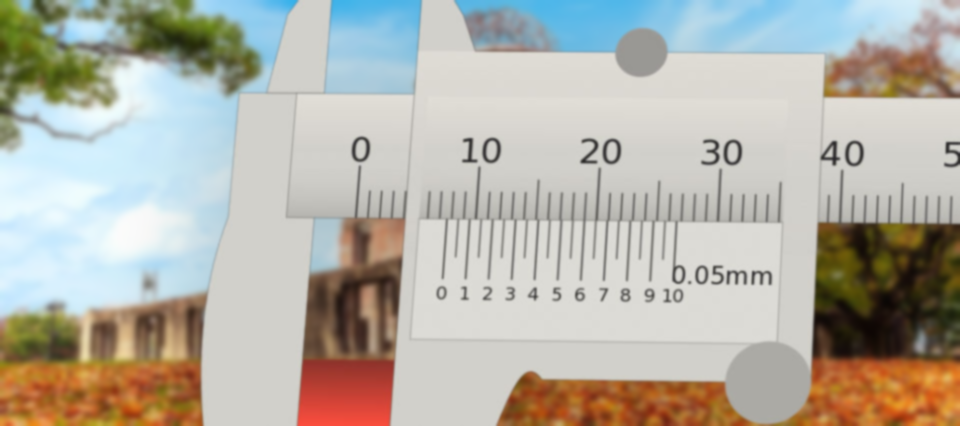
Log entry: 7.6 mm
